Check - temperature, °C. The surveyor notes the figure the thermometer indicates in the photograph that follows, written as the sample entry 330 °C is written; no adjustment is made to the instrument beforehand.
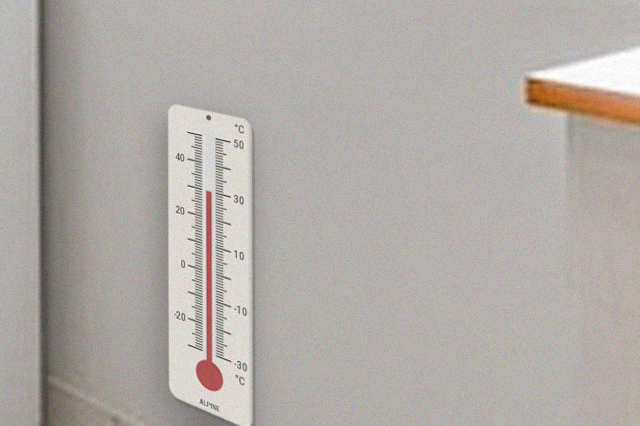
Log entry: 30 °C
